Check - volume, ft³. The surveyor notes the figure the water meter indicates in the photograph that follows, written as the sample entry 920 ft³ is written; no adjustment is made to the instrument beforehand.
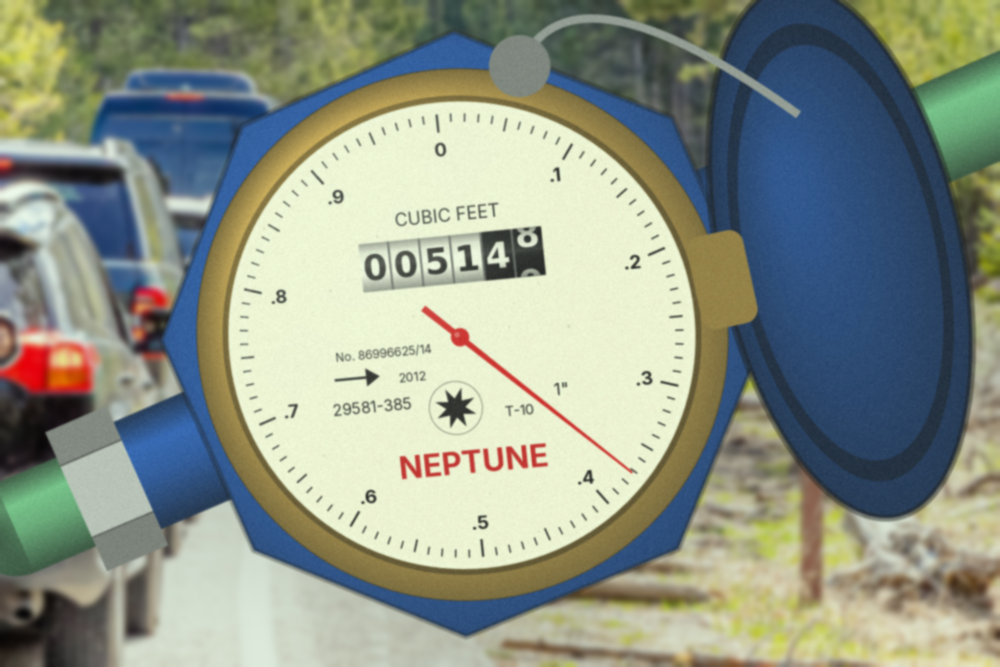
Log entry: 5148.37 ft³
